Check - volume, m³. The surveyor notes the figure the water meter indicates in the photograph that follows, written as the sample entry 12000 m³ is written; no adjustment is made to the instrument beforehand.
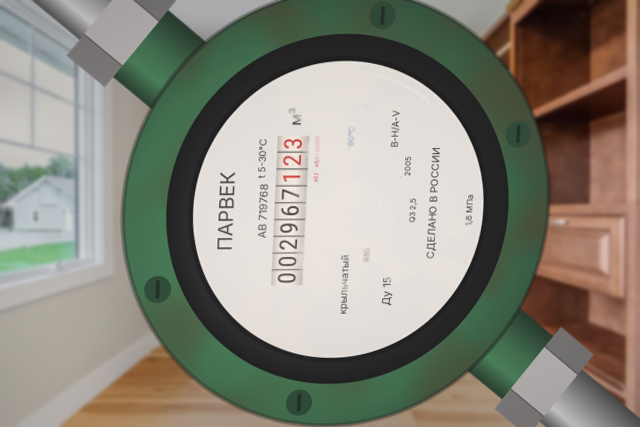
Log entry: 2967.123 m³
